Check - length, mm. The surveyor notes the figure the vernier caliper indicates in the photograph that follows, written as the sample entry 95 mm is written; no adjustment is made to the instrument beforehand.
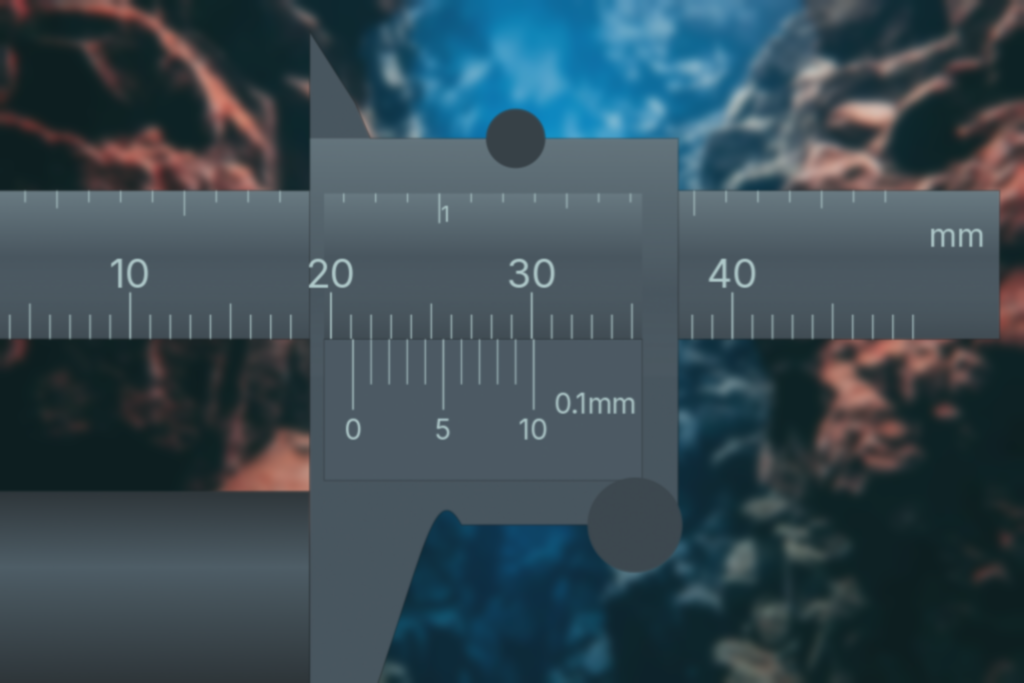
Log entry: 21.1 mm
